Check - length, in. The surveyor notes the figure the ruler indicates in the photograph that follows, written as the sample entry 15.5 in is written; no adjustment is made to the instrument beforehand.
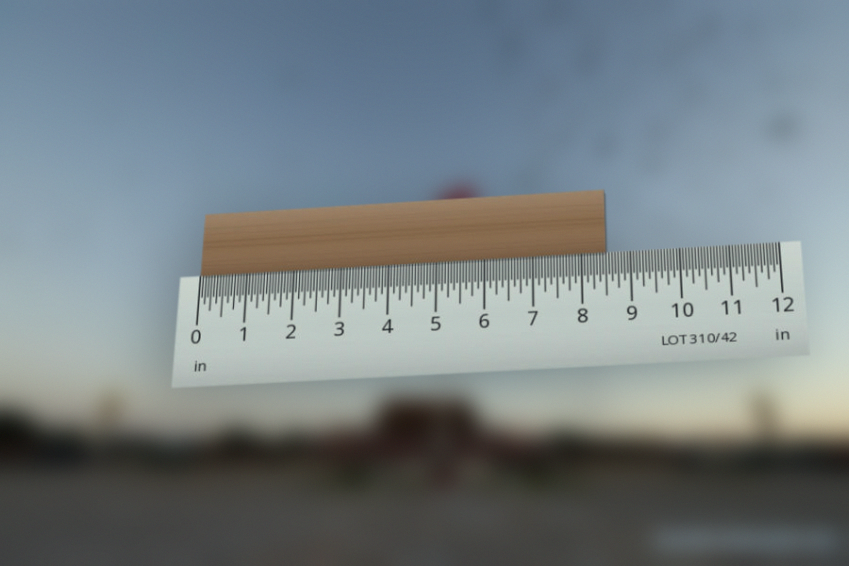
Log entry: 8.5 in
